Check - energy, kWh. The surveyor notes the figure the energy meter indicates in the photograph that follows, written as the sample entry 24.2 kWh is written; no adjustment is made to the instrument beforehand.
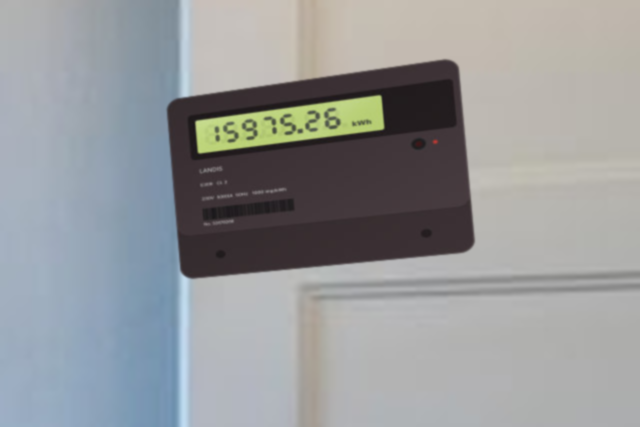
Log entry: 15975.26 kWh
